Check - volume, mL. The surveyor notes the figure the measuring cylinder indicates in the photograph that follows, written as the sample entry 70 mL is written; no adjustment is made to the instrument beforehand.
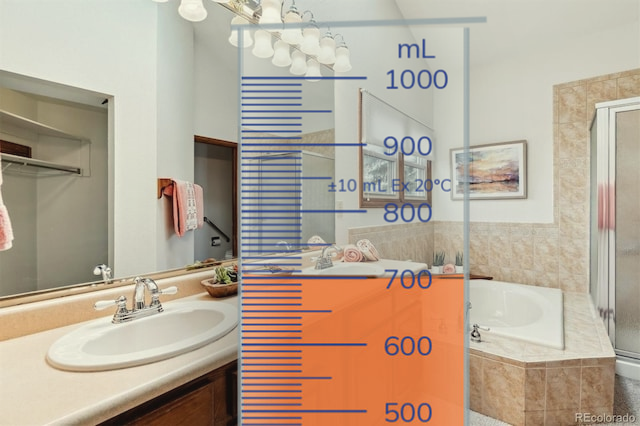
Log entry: 700 mL
